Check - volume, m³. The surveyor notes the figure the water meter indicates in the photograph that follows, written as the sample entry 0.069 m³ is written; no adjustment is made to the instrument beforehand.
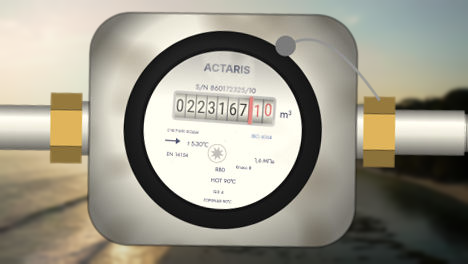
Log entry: 223167.10 m³
